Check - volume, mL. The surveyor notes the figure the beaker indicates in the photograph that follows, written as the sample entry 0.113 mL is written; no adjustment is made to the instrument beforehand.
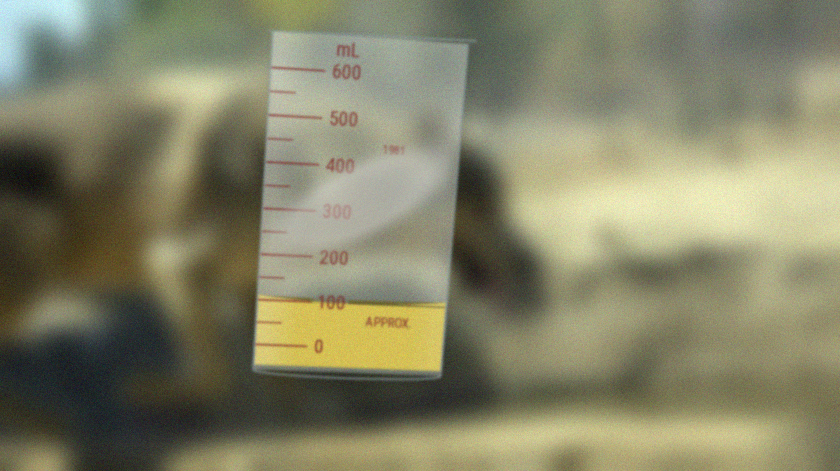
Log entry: 100 mL
